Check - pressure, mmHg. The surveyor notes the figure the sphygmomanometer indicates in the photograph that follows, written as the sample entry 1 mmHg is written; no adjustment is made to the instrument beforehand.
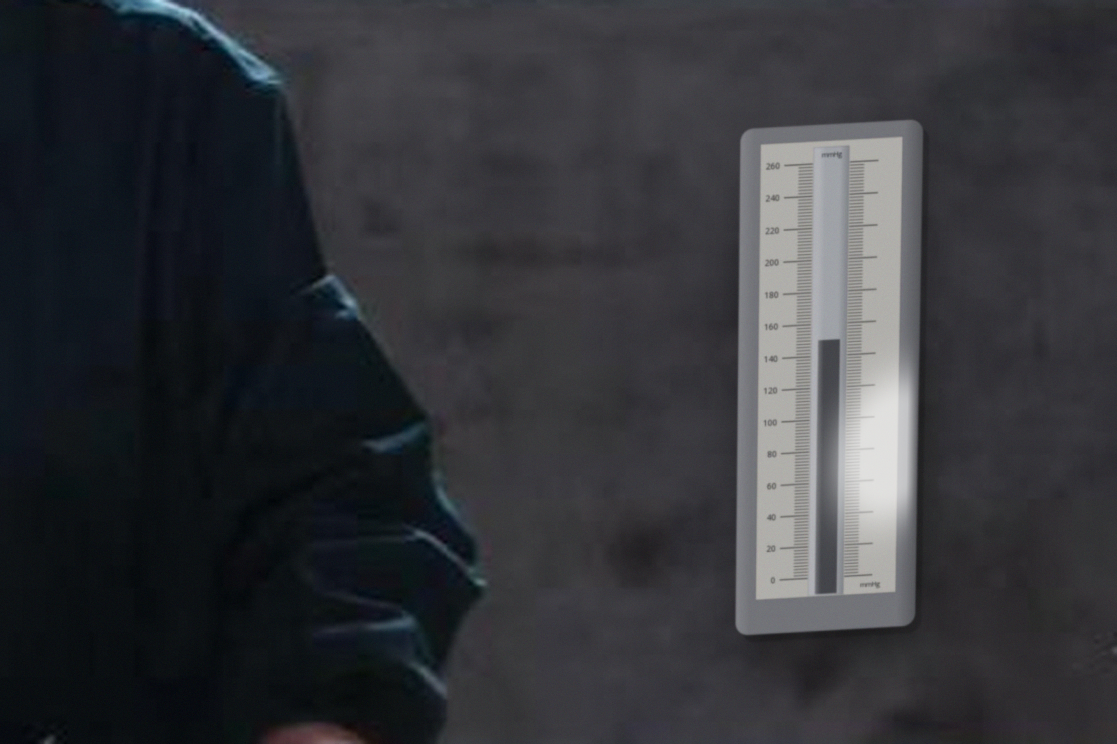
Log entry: 150 mmHg
